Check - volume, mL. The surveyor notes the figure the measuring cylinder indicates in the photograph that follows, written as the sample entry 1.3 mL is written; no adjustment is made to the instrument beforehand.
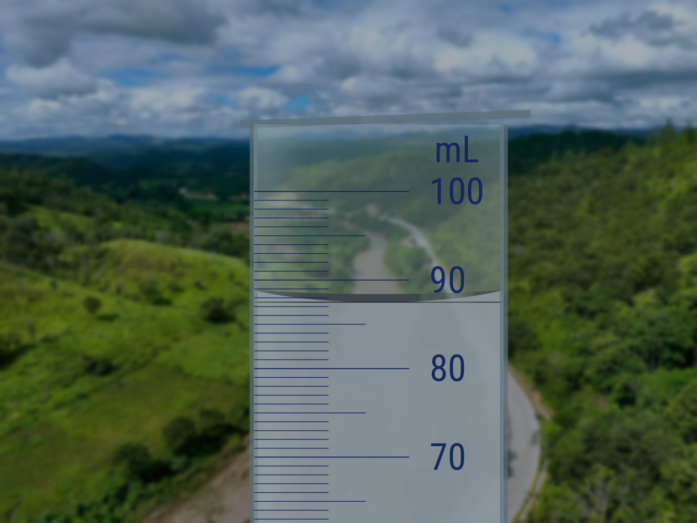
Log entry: 87.5 mL
